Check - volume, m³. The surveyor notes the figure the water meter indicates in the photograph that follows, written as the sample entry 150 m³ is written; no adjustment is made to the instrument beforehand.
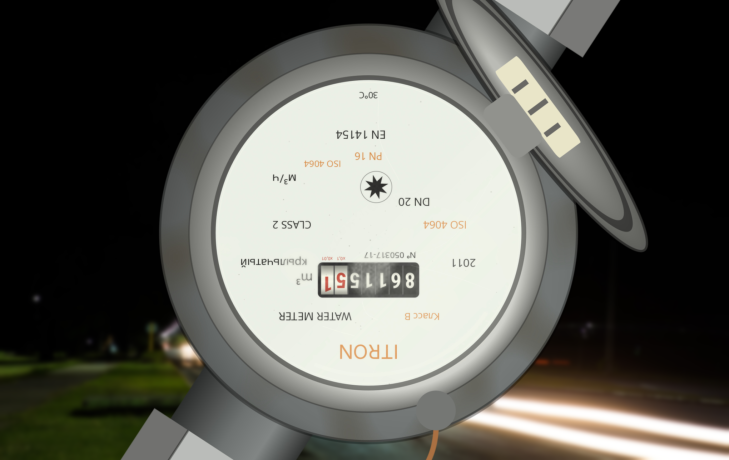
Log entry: 86115.51 m³
